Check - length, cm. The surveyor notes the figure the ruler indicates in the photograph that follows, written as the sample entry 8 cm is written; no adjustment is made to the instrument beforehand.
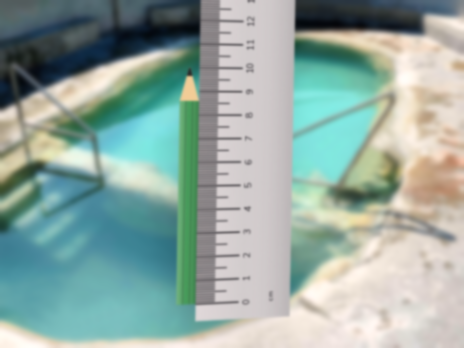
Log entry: 10 cm
